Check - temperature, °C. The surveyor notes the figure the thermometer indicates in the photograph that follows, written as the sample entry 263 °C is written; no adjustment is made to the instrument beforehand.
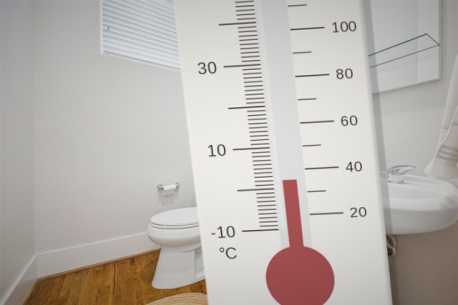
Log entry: 2 °C
